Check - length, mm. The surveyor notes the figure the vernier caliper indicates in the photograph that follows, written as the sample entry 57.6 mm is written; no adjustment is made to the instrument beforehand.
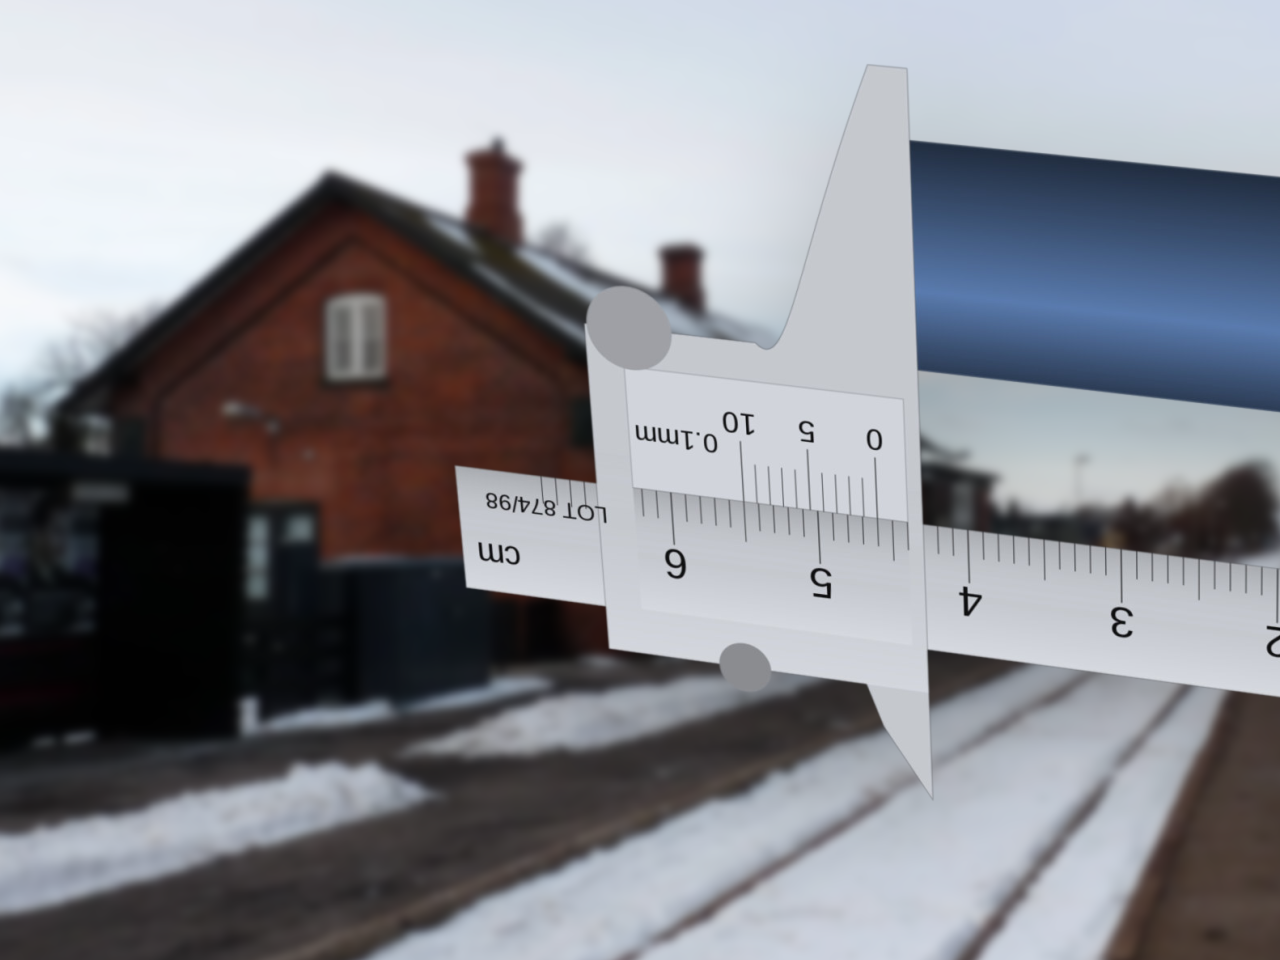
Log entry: 46.0 mm
